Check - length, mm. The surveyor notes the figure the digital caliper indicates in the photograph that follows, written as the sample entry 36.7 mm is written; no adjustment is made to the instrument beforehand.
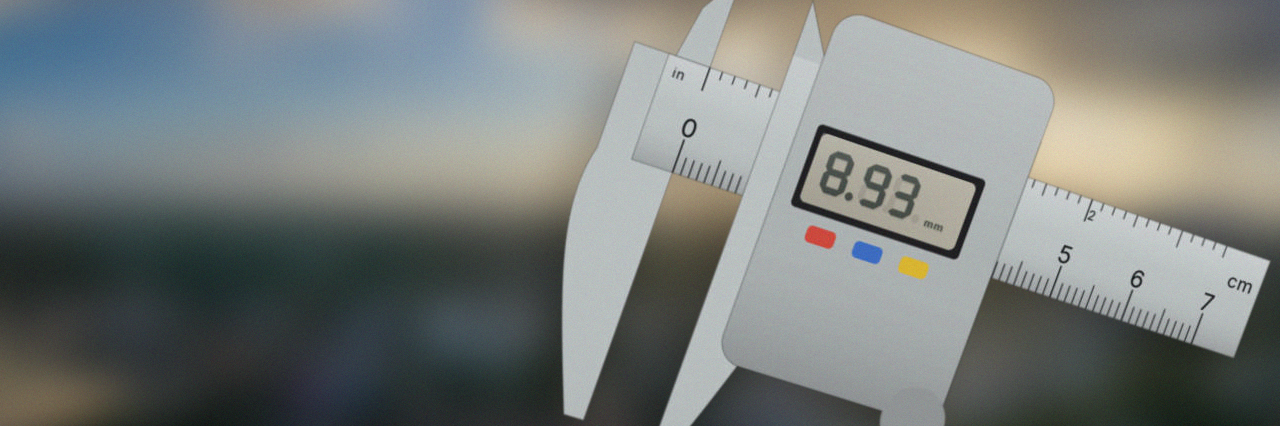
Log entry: 8.93 mm
